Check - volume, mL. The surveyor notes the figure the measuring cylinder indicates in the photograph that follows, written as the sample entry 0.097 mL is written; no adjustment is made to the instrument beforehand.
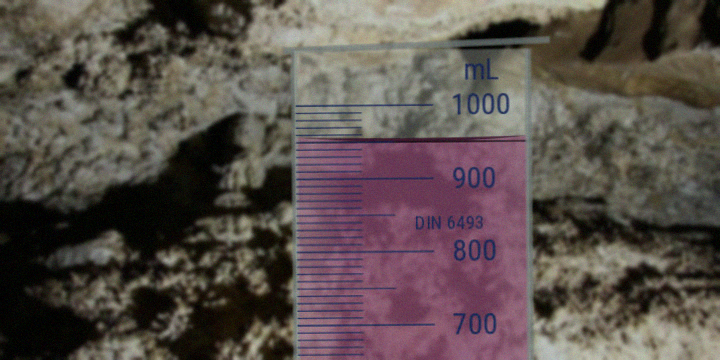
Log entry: 950 mL
